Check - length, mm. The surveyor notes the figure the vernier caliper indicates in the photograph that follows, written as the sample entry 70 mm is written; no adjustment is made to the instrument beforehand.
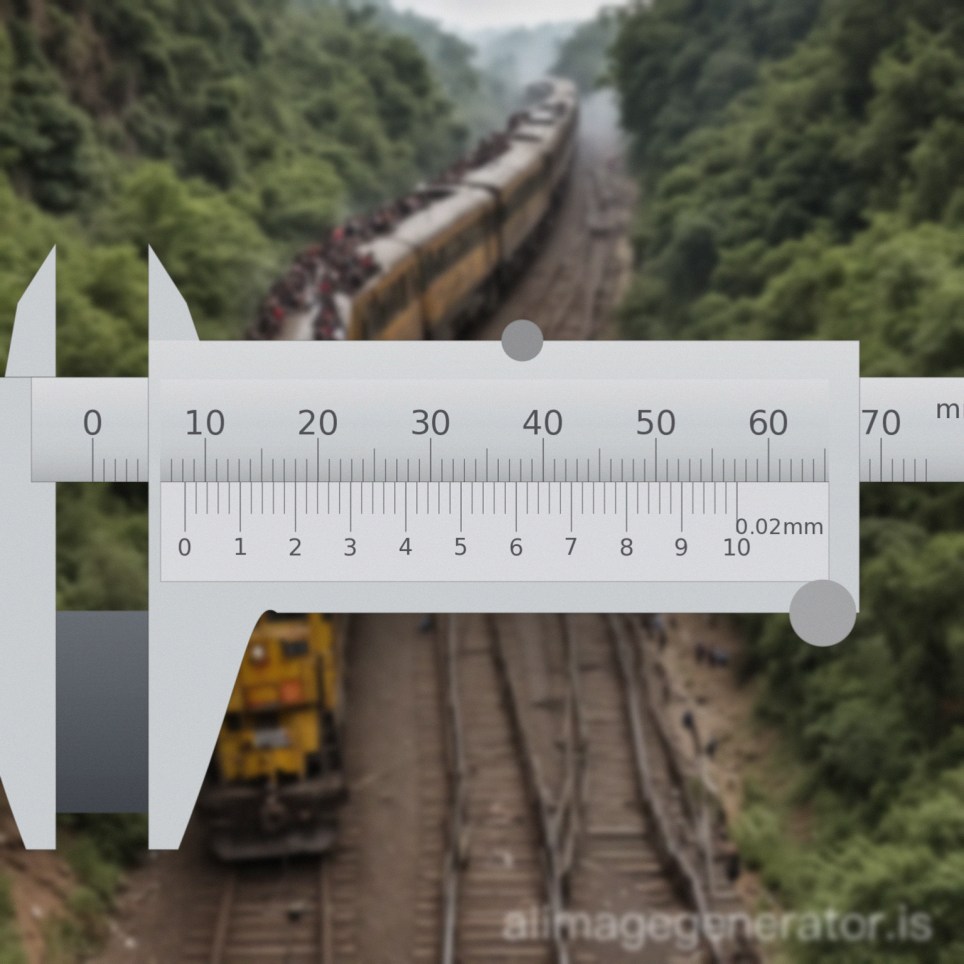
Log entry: 8.2 mm
